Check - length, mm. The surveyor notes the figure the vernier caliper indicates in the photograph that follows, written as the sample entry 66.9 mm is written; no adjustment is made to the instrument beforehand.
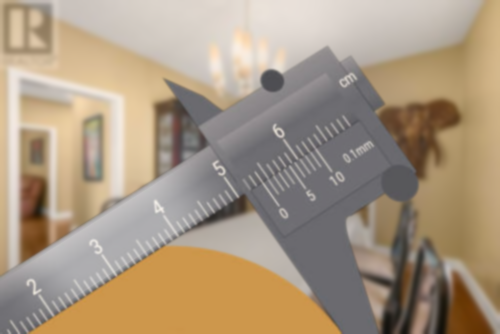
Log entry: 54.0 mm
